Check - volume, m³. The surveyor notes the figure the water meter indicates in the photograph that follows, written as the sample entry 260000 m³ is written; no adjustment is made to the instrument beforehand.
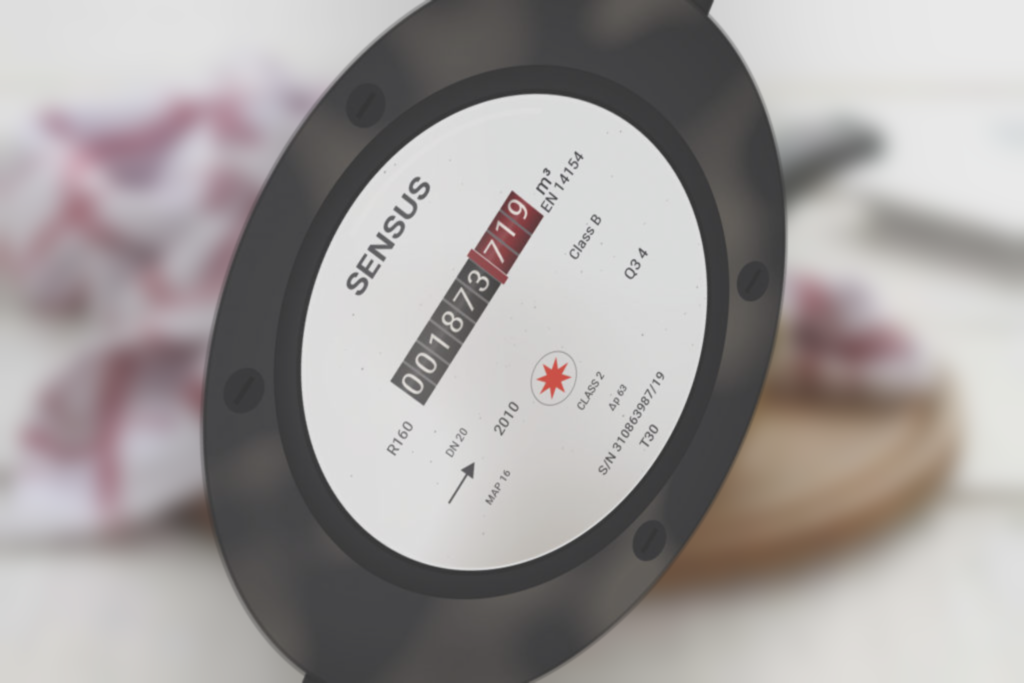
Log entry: 1873.719 m³
